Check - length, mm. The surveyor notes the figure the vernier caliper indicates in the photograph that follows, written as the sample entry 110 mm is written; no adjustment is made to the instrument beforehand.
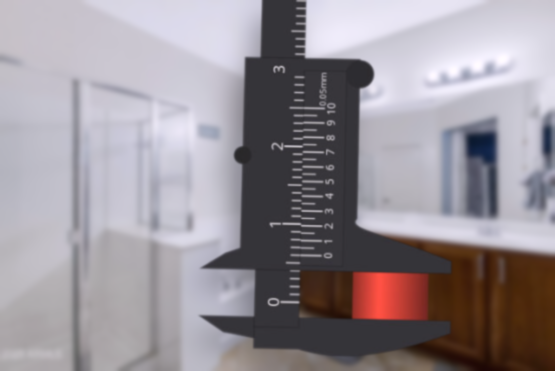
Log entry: 6.0 mm
